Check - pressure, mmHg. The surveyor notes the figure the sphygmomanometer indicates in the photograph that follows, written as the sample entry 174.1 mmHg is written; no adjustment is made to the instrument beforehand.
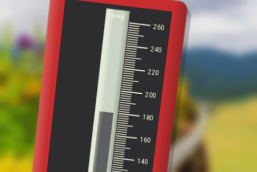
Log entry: 180 mmHg
